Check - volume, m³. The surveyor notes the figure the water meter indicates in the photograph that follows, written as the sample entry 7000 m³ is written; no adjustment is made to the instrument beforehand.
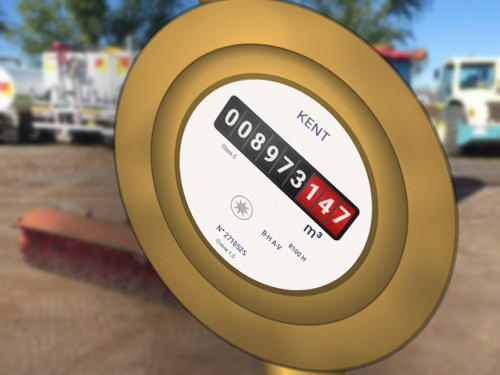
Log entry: 8973.147 m³
